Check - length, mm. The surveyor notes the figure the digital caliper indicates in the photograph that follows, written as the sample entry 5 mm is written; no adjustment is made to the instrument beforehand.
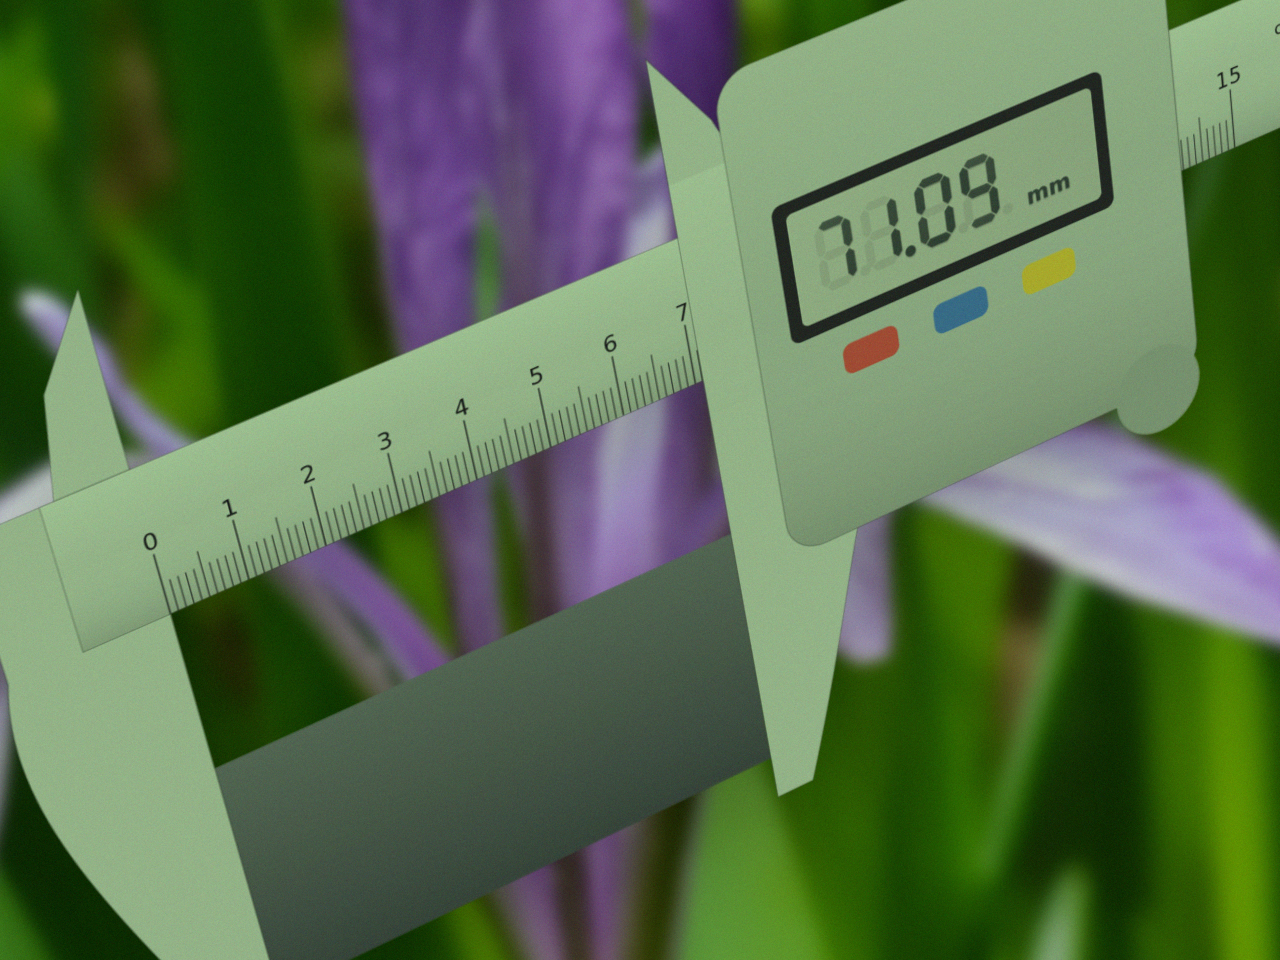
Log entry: 71.09 mm
